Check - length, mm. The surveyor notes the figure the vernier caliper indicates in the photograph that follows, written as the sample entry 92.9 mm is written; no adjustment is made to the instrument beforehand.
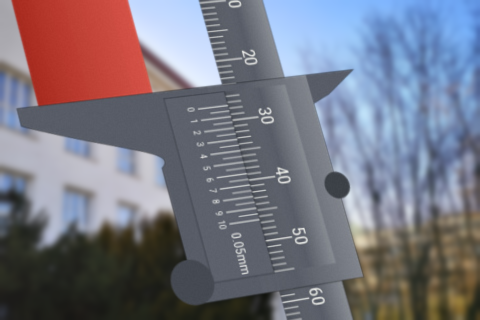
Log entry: 27.5 mm
